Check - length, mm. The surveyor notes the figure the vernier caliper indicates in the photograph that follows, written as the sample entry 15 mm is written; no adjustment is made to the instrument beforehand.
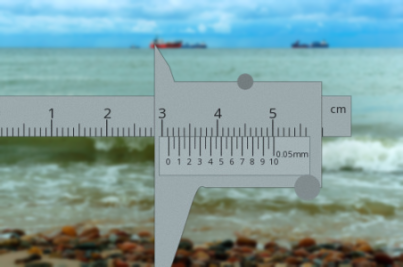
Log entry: 31.2 mm
